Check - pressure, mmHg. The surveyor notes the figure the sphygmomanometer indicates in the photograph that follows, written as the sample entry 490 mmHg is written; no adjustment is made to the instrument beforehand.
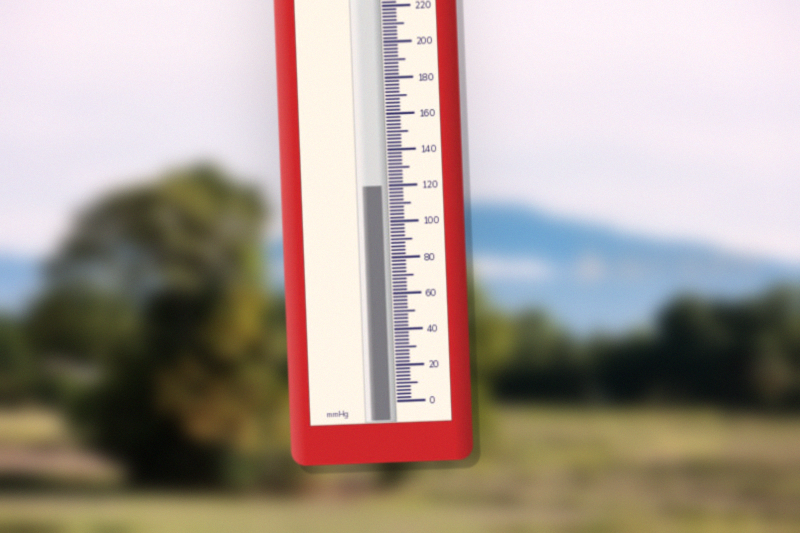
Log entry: 120 mmHg
